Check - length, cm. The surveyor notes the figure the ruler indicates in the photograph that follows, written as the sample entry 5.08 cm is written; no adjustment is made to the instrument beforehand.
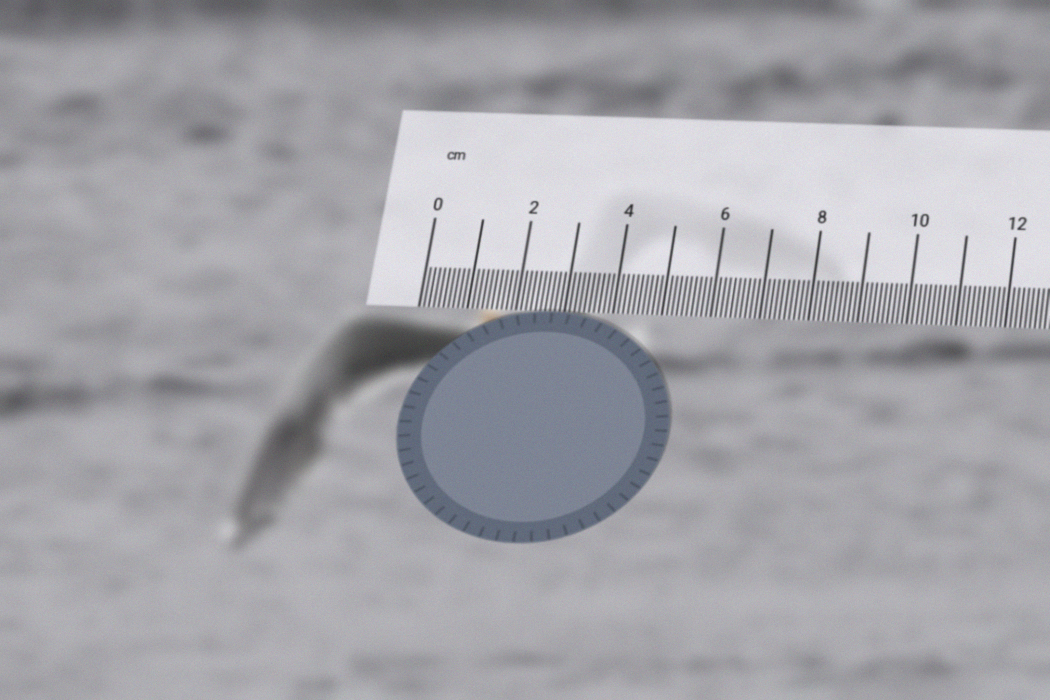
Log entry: 5.5 cm
